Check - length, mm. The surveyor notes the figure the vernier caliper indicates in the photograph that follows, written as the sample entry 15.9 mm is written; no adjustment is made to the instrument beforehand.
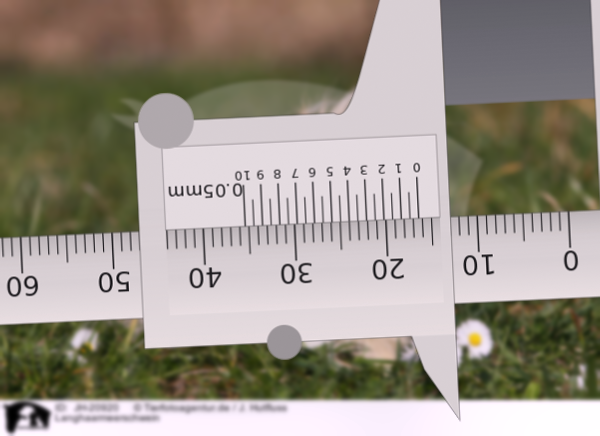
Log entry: 16.4 mm
